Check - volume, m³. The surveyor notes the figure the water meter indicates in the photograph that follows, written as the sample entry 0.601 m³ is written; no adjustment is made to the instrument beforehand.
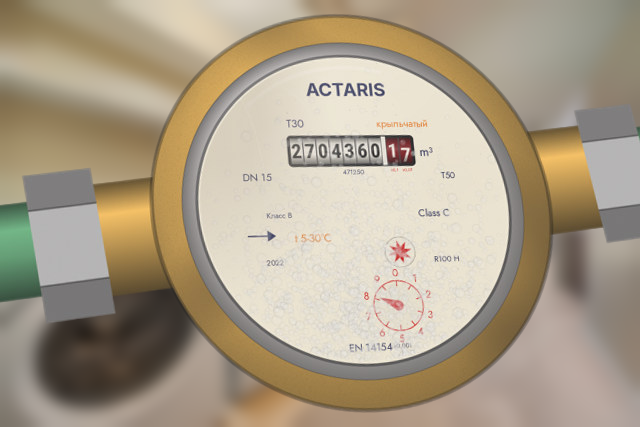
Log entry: 2704360.168 m³
